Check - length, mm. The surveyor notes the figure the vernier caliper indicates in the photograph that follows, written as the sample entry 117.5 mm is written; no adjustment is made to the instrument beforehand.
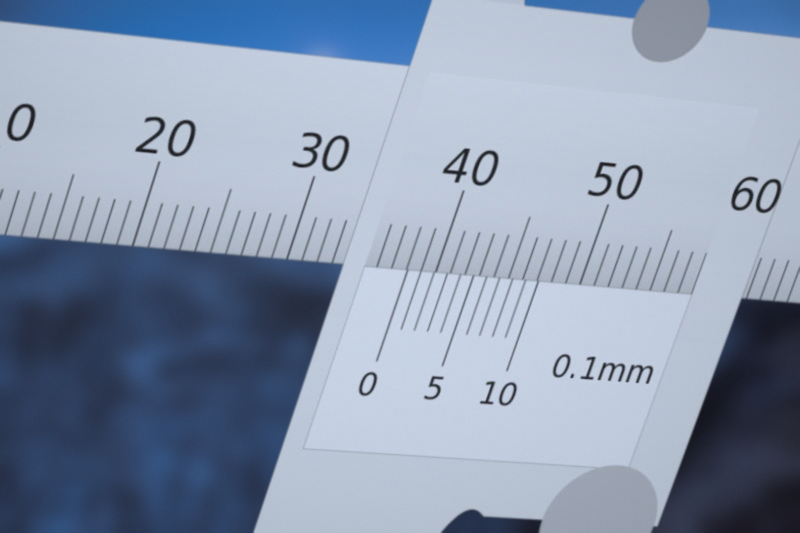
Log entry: 38.1 mm
